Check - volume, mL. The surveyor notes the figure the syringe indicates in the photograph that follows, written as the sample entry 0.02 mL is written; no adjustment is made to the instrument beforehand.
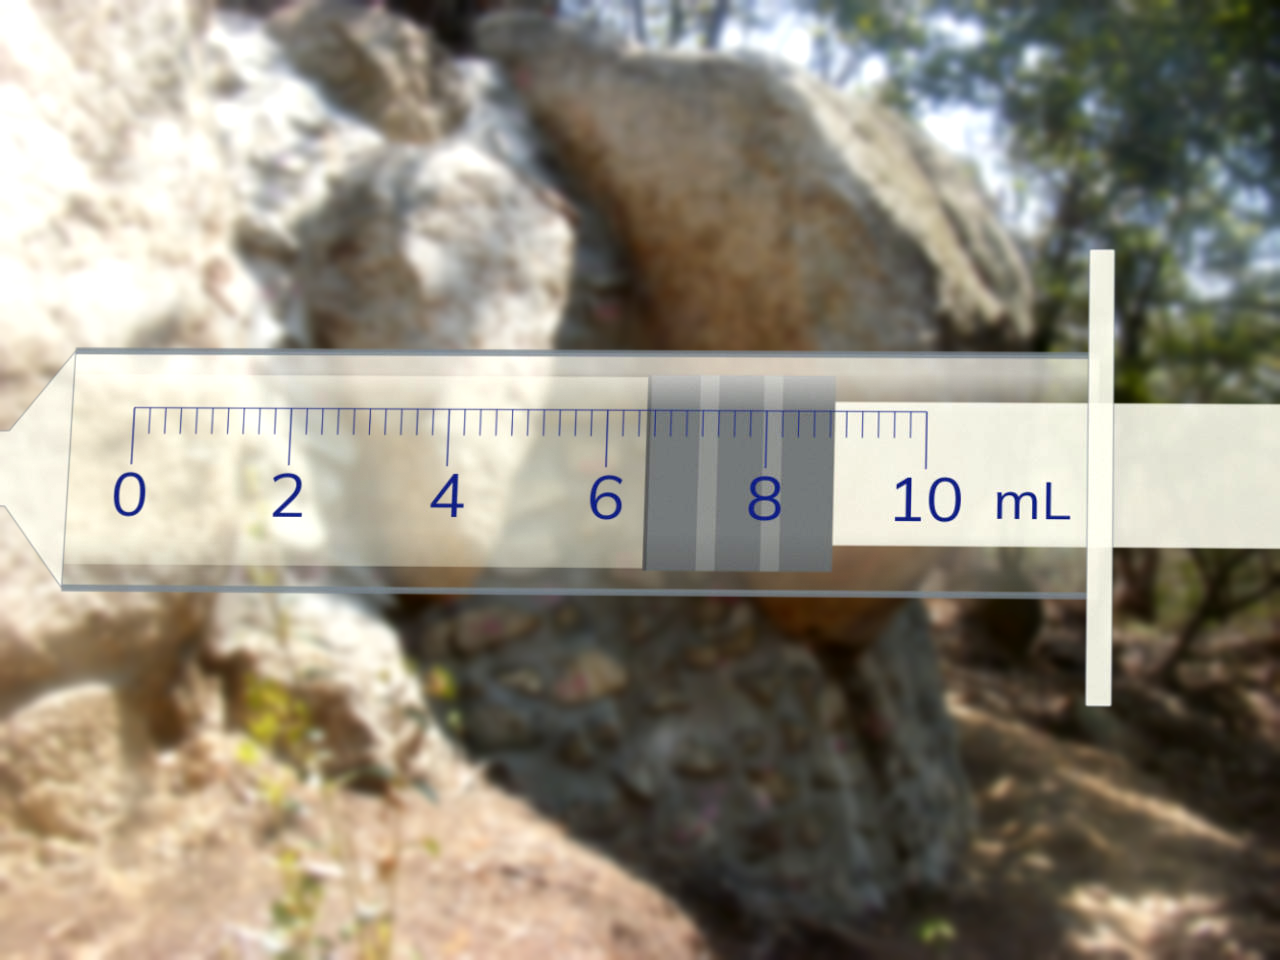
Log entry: 6.5 mL
